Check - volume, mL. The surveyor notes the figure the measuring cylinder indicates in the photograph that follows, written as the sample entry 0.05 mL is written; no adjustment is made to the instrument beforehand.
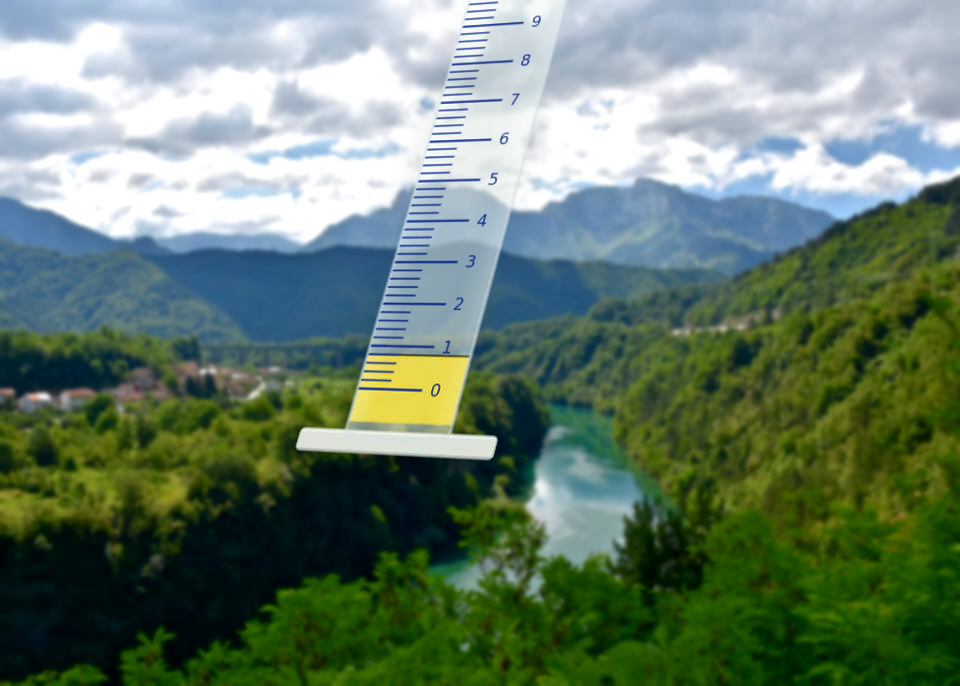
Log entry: 0.8 mL
